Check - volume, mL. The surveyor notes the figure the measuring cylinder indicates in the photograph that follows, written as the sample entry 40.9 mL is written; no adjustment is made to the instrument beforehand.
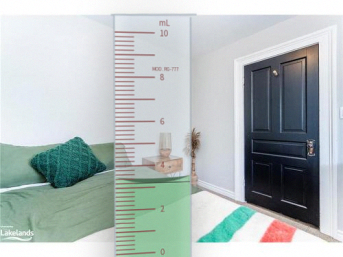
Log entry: 3.2 mL
